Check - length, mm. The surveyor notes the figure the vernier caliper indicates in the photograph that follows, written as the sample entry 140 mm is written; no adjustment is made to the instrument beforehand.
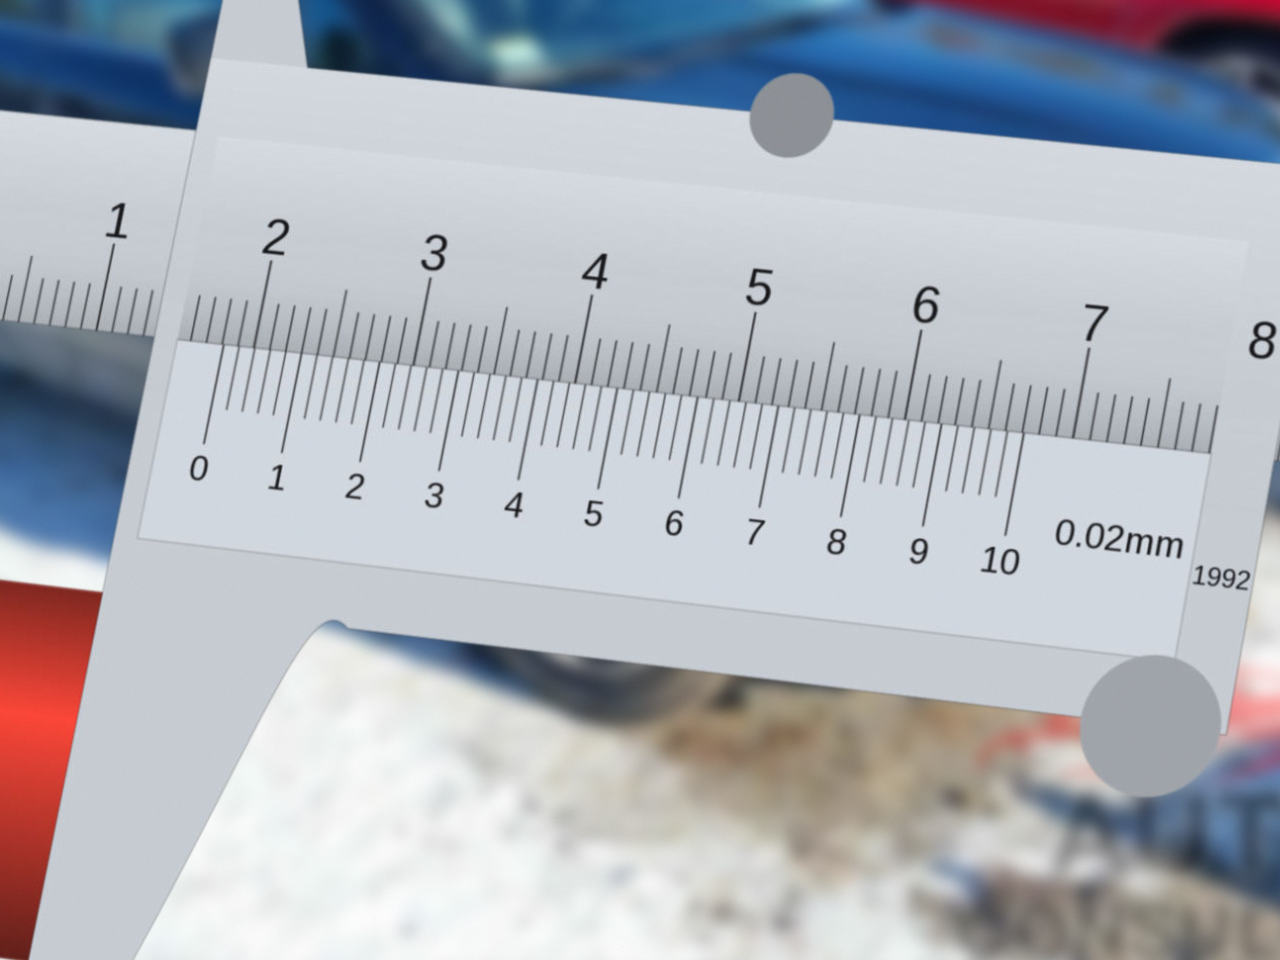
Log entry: 18.1 mm
